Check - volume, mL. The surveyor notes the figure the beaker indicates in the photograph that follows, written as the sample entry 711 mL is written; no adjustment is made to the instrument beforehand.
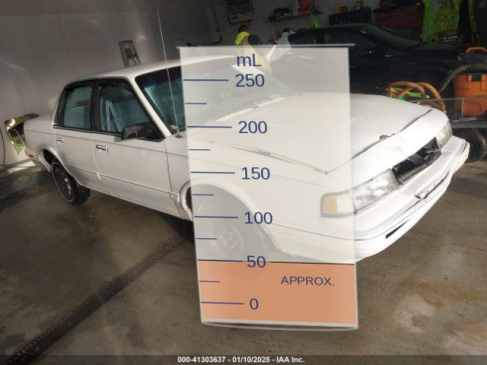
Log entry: 50 mL
